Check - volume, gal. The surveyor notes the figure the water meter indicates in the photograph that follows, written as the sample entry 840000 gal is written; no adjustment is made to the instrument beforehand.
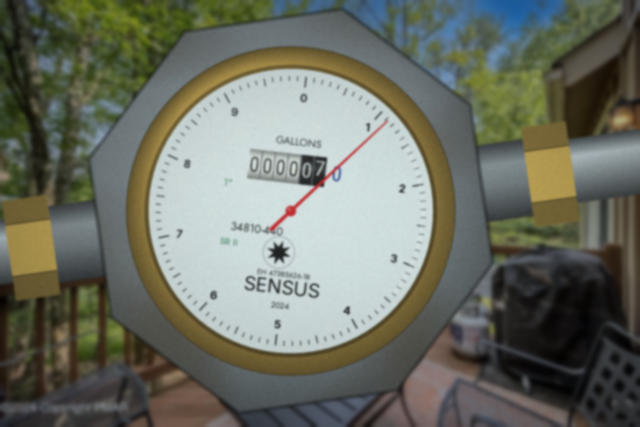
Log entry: 71.1 gal
